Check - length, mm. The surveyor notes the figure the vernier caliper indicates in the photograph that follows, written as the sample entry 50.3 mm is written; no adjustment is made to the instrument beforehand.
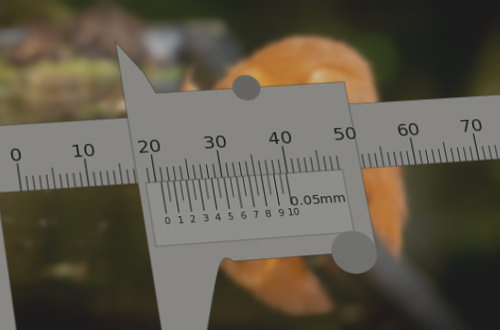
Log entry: 20.8 mm
